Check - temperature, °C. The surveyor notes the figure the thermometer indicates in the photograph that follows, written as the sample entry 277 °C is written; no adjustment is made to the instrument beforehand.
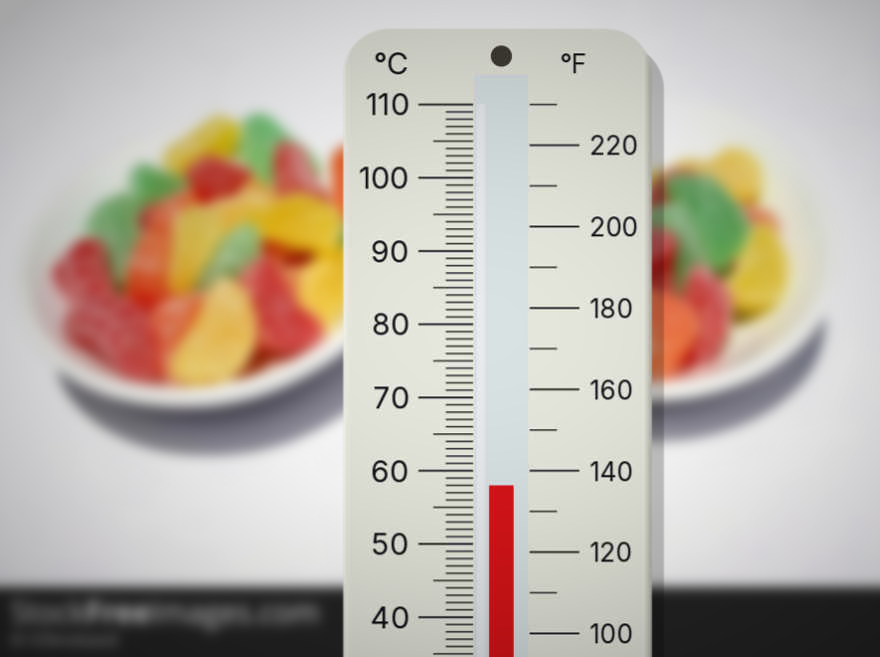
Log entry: 58 °C
